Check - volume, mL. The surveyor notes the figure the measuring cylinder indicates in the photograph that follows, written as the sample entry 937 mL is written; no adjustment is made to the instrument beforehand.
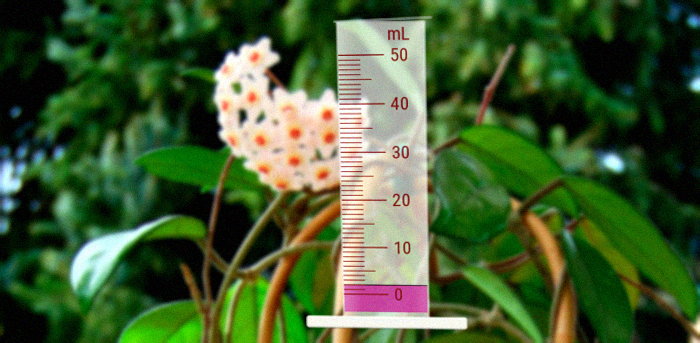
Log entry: 2 mL
